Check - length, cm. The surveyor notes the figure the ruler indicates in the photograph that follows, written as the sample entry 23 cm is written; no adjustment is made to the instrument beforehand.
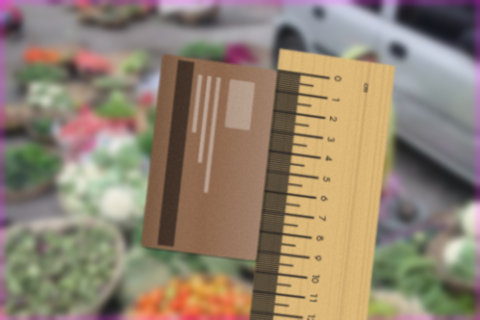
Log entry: 9.5 cm
